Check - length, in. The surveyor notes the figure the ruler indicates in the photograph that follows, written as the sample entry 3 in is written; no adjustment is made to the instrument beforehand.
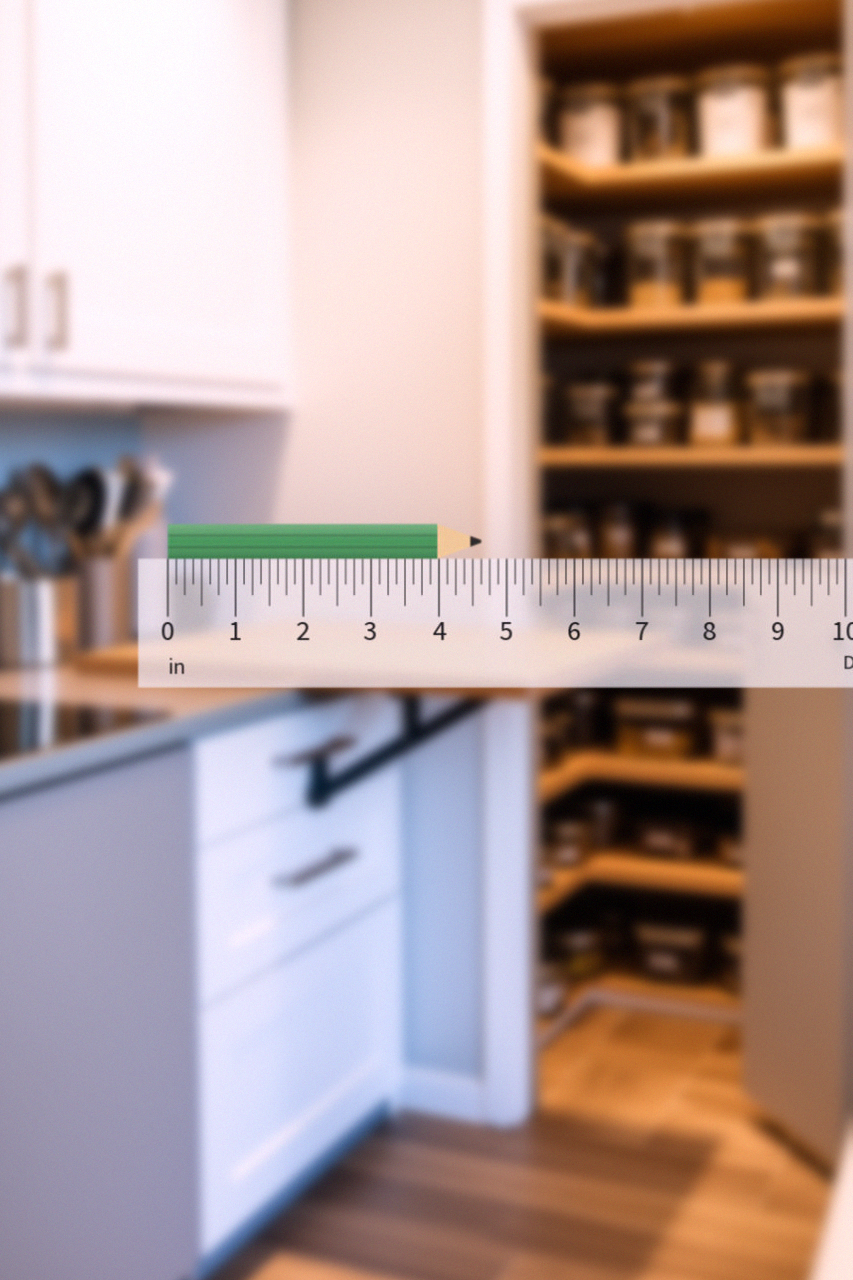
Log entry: 4.625 in
